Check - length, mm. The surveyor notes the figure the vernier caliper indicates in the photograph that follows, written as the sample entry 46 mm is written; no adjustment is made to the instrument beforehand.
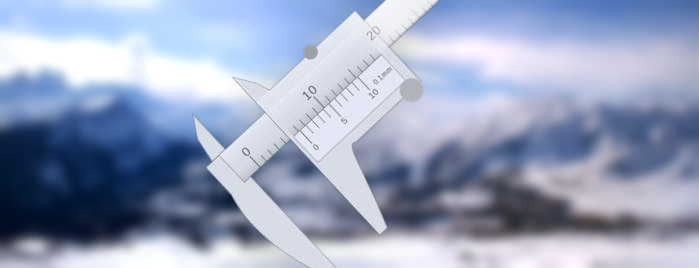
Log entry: 6.2 mm
